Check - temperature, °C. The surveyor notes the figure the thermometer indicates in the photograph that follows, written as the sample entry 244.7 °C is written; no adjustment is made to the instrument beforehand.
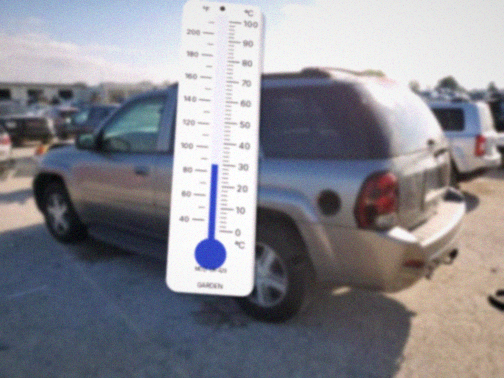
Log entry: 30 °C
